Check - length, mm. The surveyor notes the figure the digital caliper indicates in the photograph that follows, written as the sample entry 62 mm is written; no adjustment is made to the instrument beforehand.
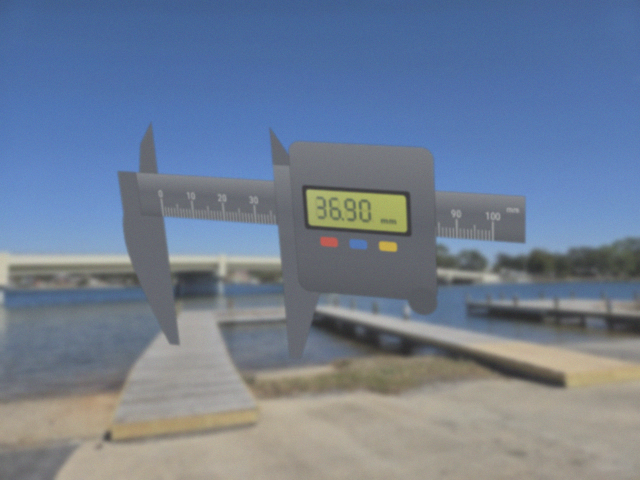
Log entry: 36.90 mm
